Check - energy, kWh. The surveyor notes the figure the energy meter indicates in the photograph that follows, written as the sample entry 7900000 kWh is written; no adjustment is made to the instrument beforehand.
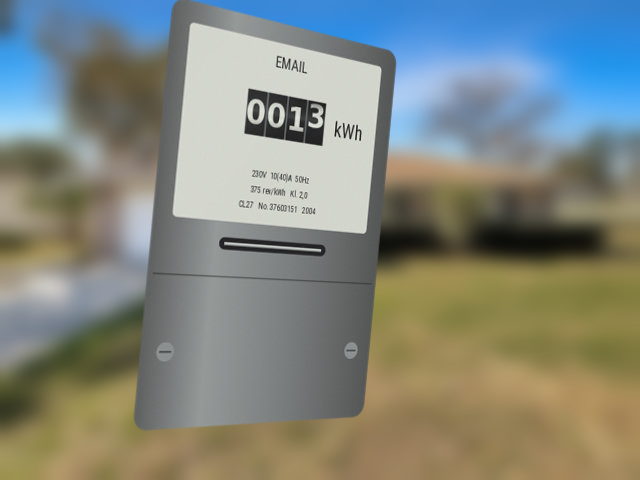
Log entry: 13 kWh
